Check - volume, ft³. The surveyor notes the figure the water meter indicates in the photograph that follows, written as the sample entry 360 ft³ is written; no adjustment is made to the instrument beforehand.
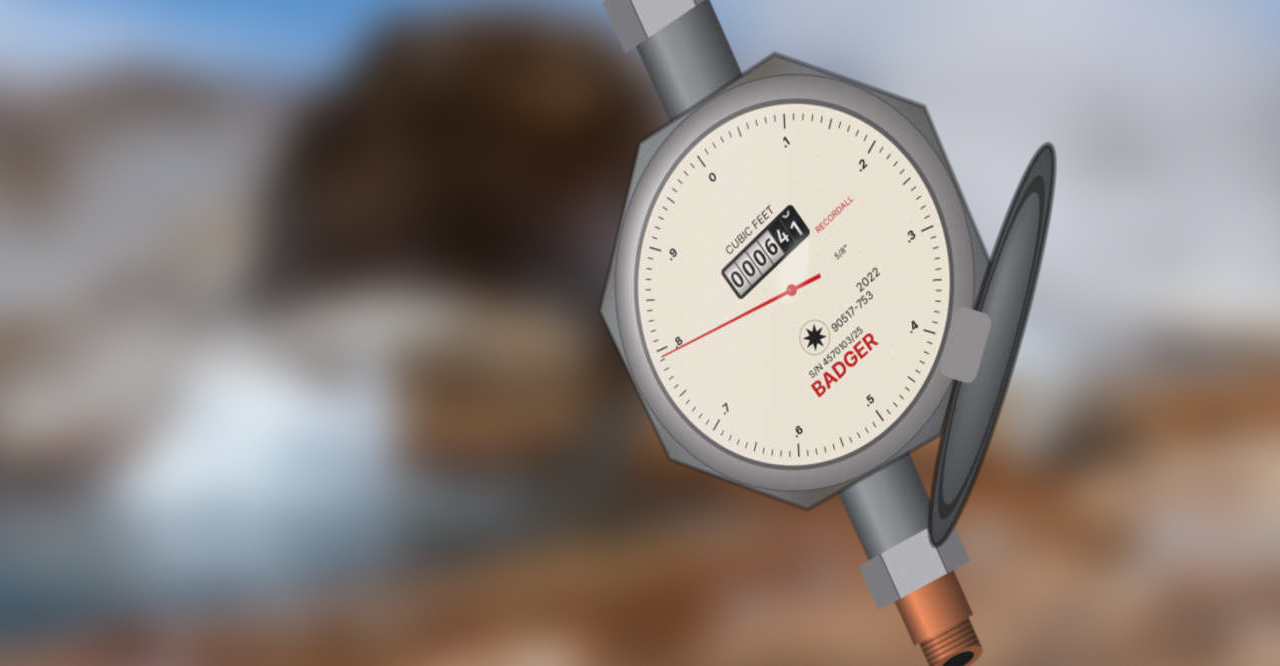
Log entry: 640.79 ft³
